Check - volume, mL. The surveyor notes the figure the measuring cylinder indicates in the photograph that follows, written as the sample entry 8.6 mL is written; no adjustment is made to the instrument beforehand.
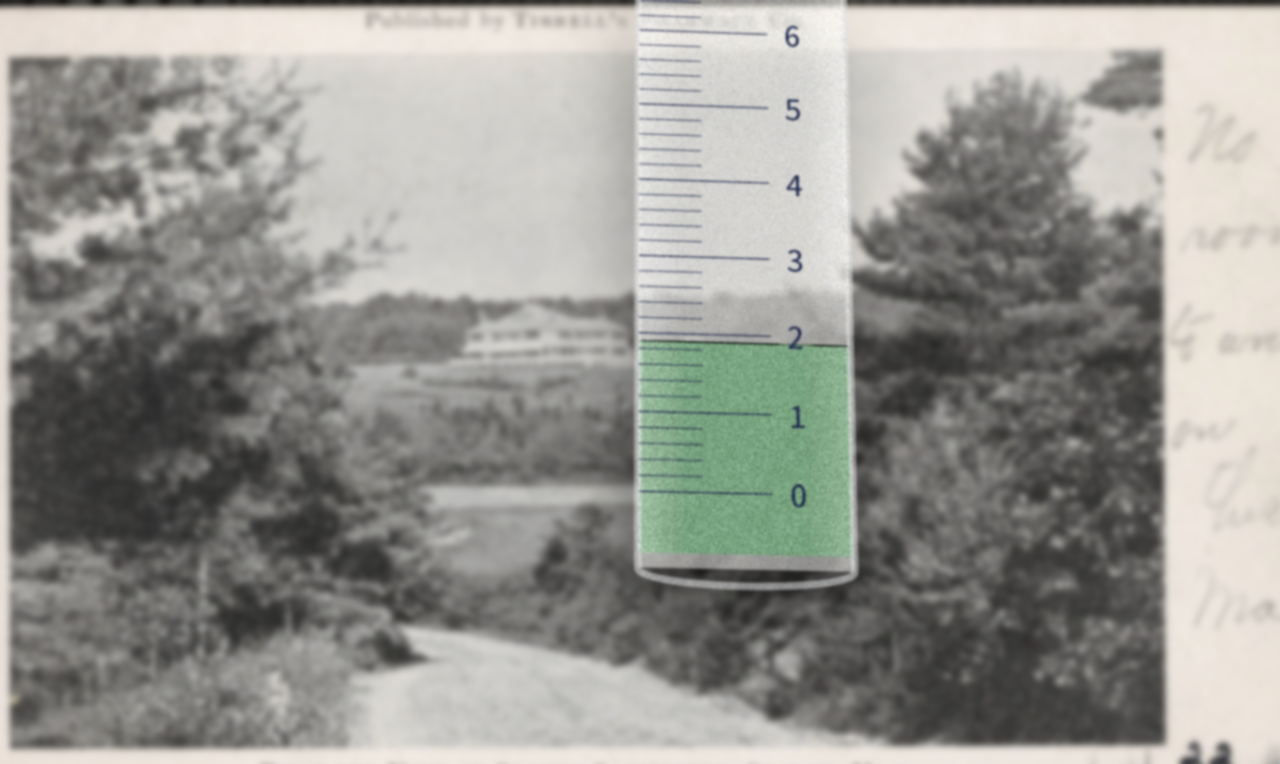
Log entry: 1.9 mL
